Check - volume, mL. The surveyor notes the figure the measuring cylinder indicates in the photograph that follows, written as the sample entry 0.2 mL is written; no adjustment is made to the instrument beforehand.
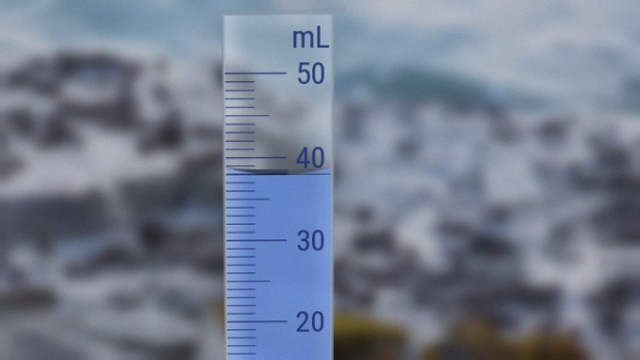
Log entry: 38 mL
